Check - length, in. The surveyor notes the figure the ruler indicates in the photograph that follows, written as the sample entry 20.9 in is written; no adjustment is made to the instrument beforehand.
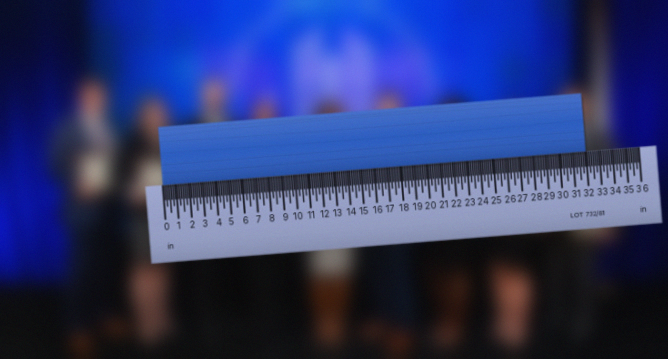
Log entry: 32 in
